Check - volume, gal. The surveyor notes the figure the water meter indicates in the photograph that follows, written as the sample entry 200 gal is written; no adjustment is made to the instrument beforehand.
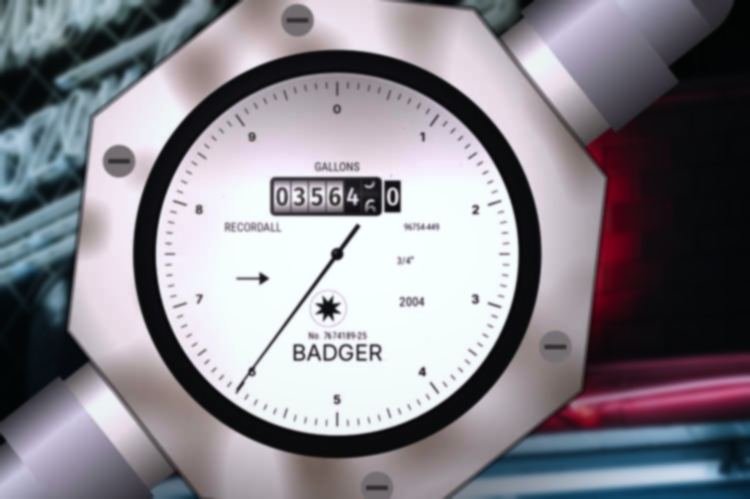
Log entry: 356456.0 gal
